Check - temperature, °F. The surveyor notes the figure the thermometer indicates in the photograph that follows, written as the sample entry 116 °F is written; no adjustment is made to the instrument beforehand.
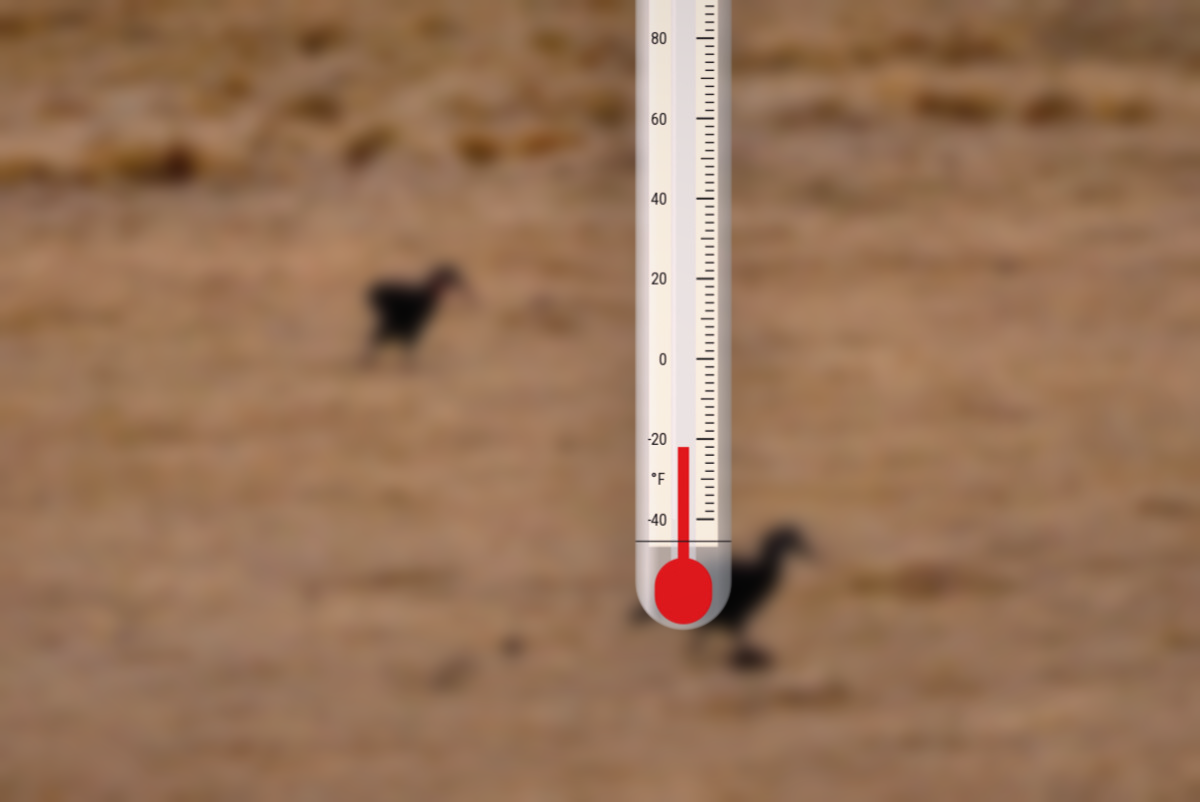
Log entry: -22 °F
